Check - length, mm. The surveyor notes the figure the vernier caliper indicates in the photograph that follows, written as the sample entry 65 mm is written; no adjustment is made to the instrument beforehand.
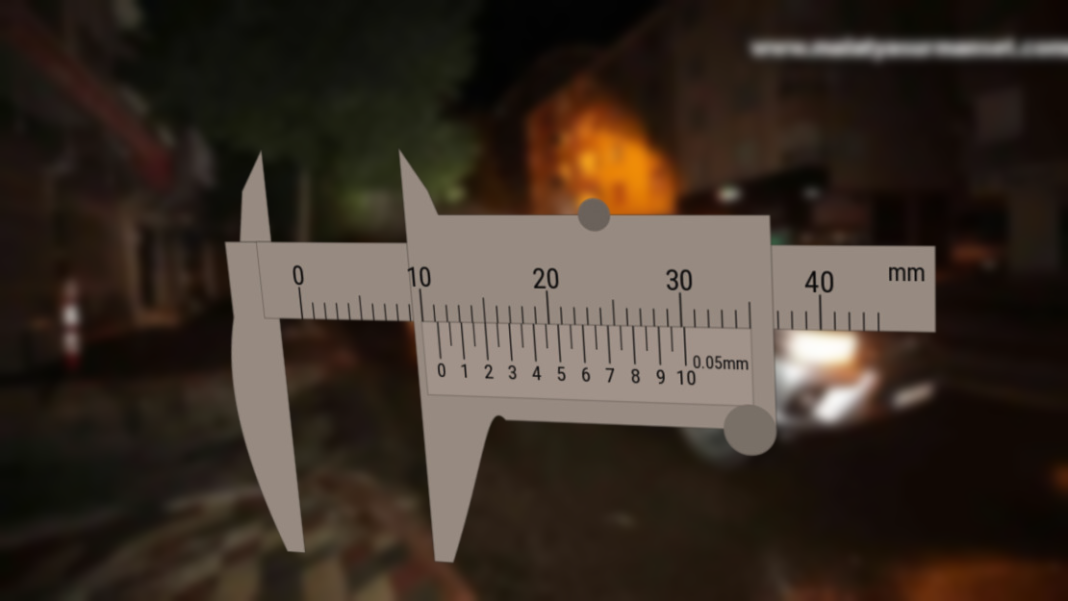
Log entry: 11.2 mm
